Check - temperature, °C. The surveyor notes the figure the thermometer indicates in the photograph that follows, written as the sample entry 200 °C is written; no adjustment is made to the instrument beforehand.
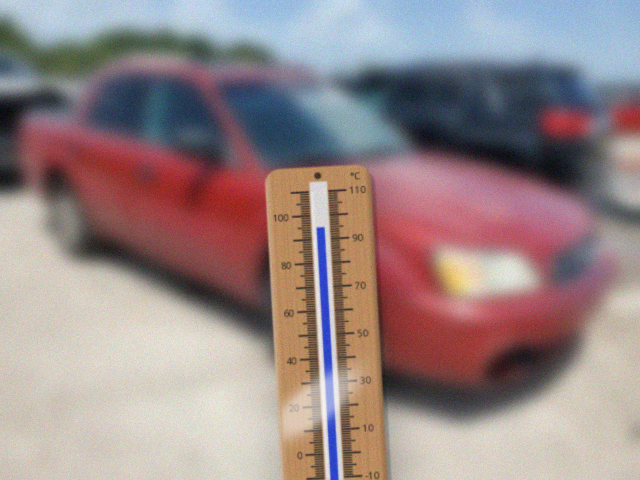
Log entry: 95 °C
